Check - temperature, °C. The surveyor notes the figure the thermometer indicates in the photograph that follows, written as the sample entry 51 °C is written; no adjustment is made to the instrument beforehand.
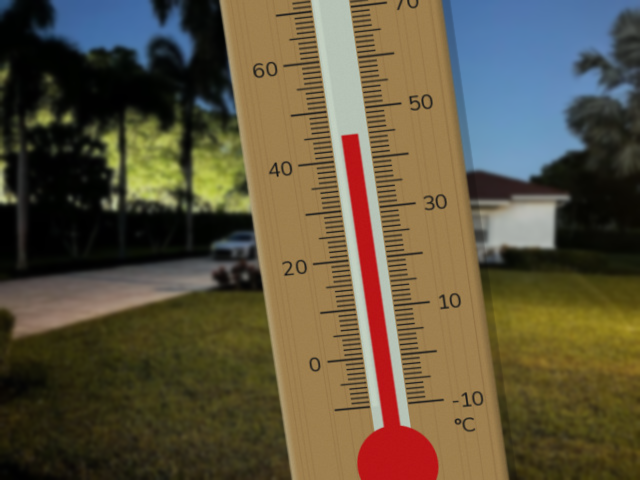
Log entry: 45 °C
